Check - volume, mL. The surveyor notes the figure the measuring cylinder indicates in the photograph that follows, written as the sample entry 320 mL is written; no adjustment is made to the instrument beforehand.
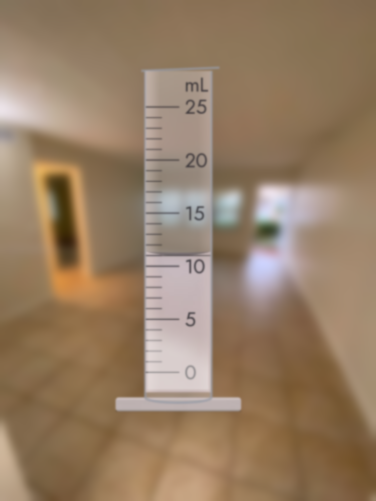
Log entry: 11 mL
